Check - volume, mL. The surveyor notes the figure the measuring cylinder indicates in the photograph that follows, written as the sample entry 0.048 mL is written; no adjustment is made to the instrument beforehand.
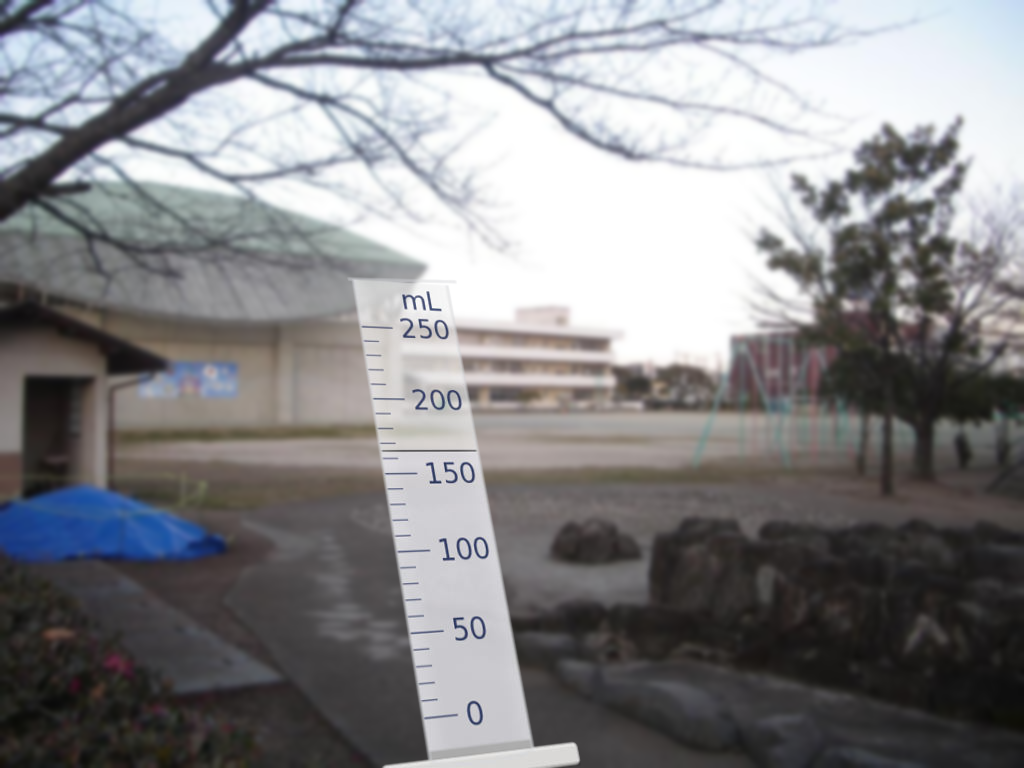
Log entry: 165 mL
